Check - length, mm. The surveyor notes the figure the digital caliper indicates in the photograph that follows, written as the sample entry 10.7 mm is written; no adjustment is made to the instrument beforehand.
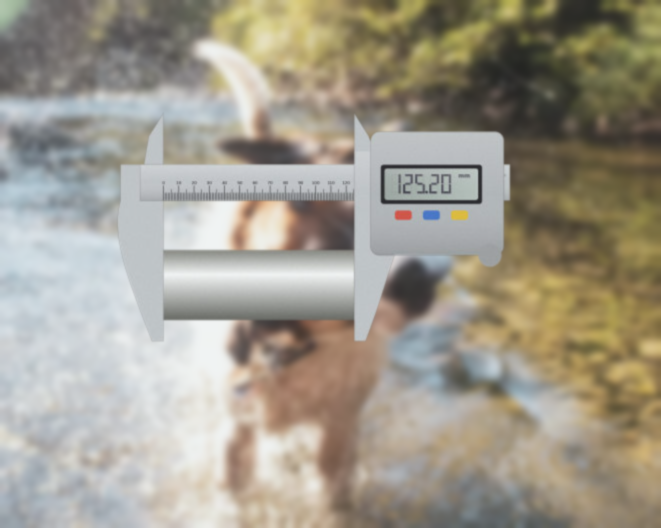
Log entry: 125.20 mm
